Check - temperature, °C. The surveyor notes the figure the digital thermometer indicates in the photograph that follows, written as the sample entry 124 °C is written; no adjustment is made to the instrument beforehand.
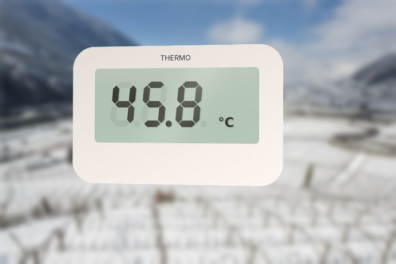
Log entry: 45.8 °C
